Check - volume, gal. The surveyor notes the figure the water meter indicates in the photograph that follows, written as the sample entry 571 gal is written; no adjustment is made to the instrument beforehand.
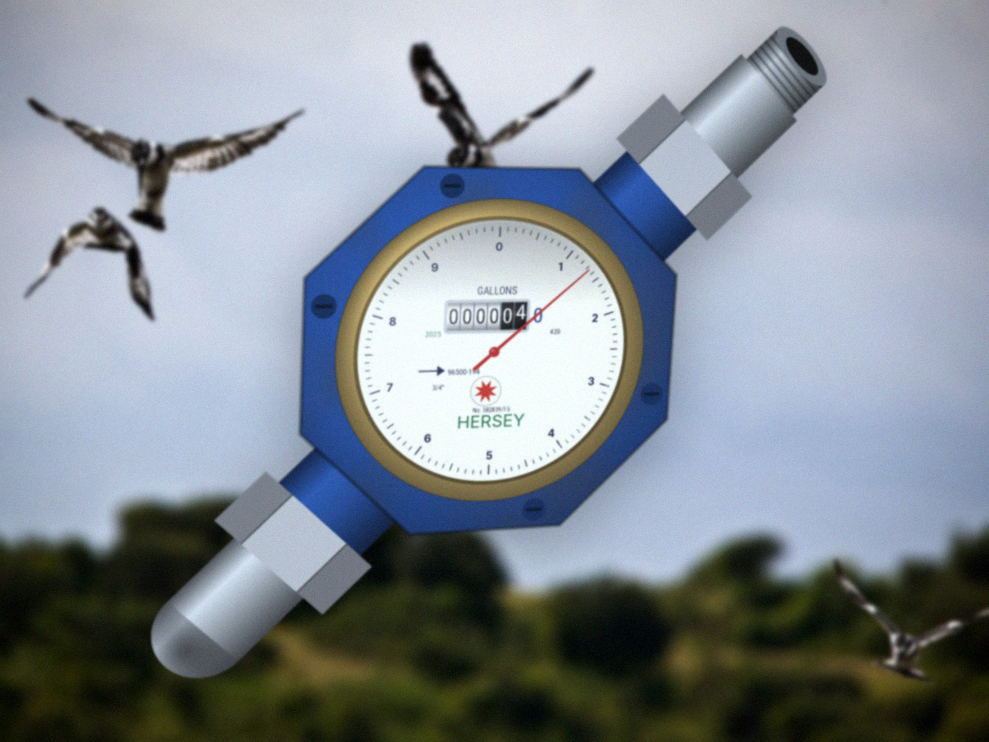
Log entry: 41.3 gal
